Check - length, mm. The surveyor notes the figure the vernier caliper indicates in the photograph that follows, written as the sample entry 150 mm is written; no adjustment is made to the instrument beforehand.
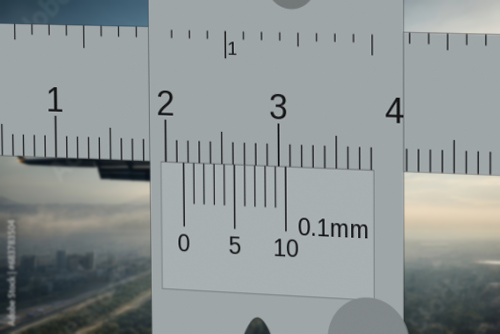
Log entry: 21.6 mm
